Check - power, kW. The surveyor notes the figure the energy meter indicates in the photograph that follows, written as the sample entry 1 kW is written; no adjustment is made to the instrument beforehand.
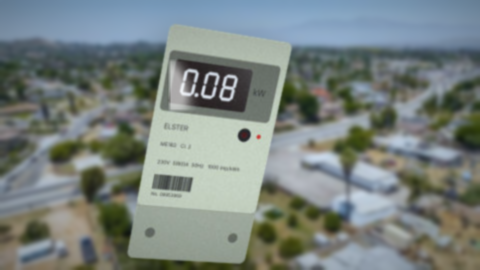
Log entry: 0.08 kW
